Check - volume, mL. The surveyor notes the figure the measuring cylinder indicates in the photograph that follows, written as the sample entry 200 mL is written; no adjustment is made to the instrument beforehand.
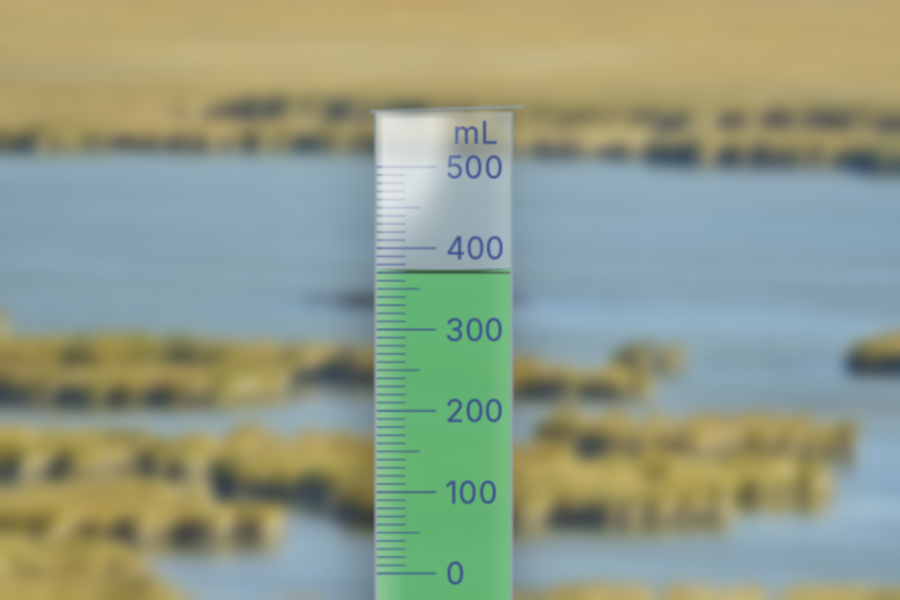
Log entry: 370 mL
